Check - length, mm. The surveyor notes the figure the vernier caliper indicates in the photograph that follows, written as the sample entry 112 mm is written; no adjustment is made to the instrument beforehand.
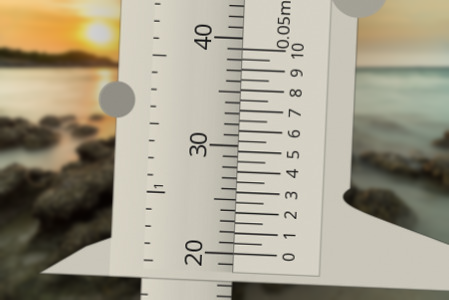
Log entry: 20.0 mm
